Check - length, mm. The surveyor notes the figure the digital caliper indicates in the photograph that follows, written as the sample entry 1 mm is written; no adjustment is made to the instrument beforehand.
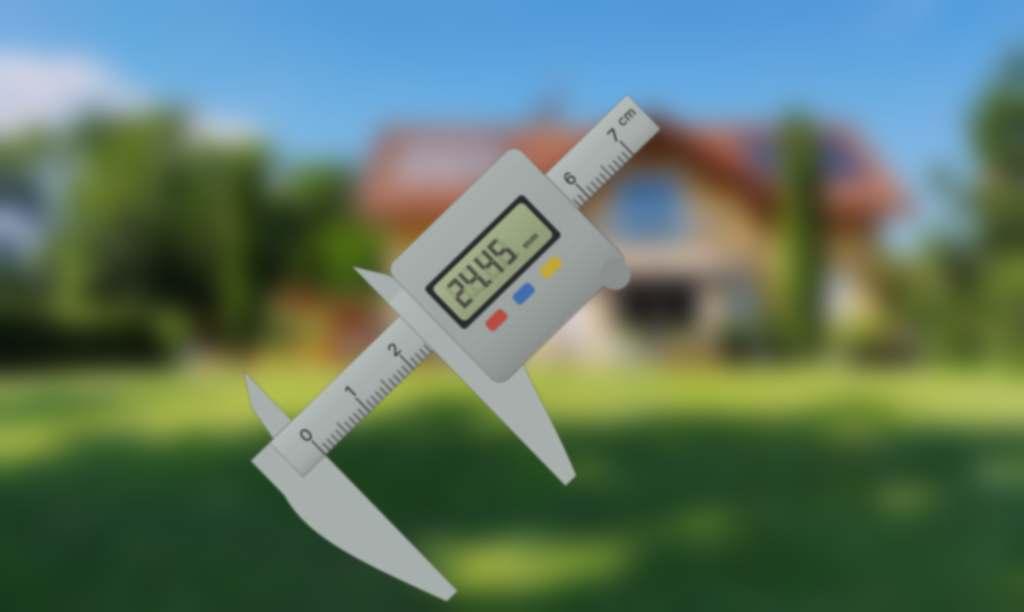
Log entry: 24.45 mm
